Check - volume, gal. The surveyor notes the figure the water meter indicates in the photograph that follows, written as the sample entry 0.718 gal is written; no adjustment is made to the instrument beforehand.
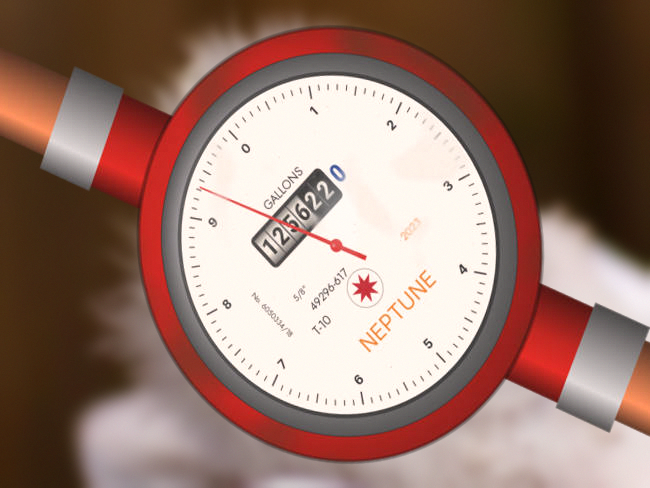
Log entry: 1256219.3 gal
